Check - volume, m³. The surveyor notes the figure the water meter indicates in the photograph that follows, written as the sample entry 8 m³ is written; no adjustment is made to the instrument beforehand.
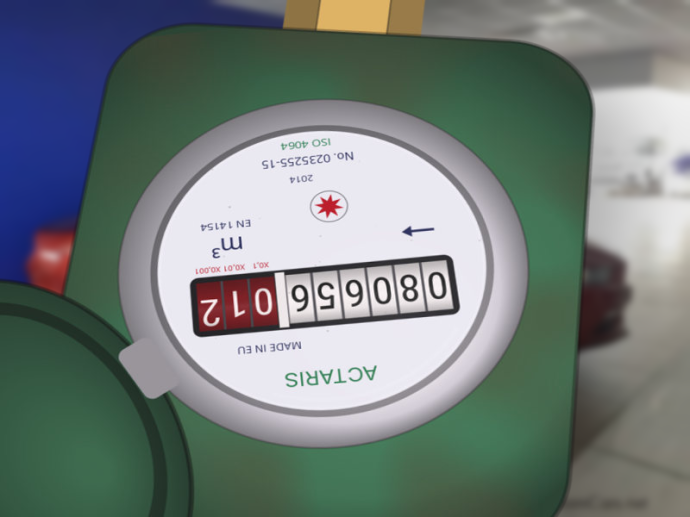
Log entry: 80656.012 m³
